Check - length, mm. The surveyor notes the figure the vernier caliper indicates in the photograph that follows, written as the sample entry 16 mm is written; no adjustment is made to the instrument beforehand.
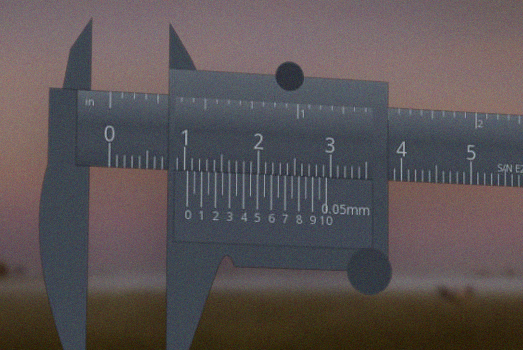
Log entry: 10.4 mm
